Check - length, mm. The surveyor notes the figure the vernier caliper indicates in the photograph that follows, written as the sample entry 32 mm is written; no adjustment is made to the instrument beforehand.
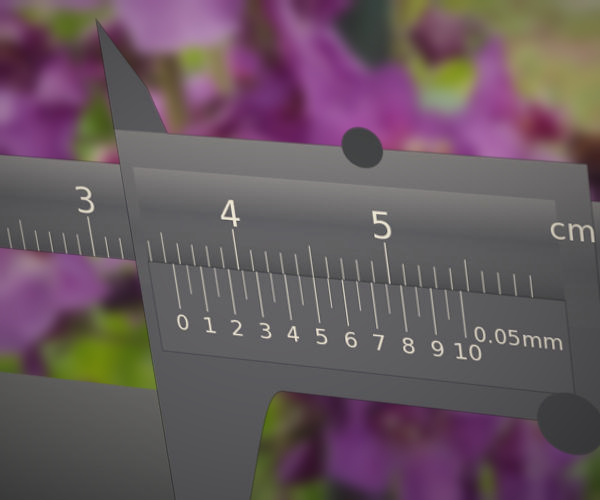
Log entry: 35.5 mm
